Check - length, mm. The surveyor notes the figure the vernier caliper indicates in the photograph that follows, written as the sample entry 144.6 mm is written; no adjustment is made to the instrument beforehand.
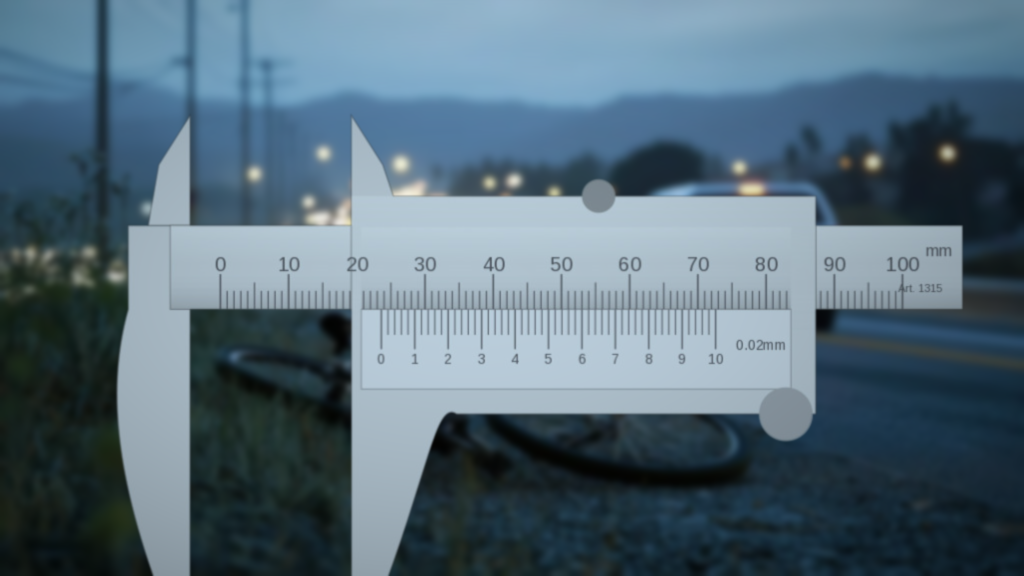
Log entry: 23.6 mm
